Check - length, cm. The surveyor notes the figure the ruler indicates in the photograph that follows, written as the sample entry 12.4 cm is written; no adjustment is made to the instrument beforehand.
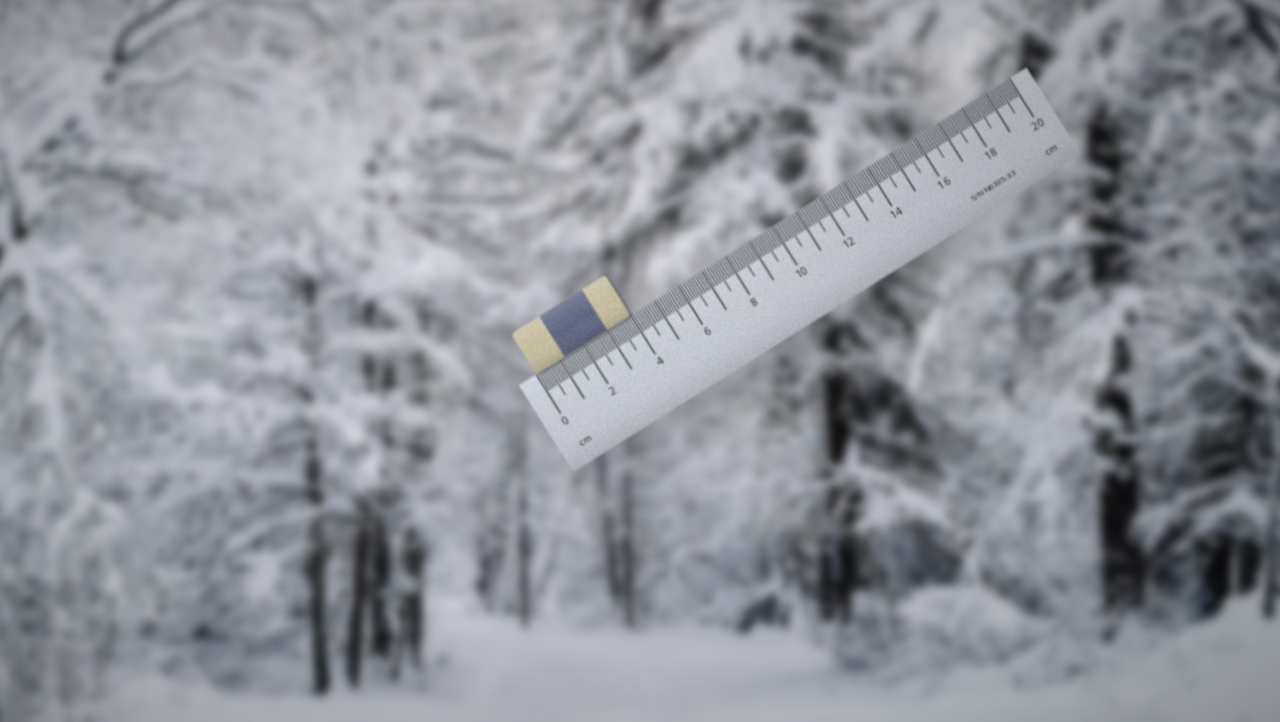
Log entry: 4 cm
